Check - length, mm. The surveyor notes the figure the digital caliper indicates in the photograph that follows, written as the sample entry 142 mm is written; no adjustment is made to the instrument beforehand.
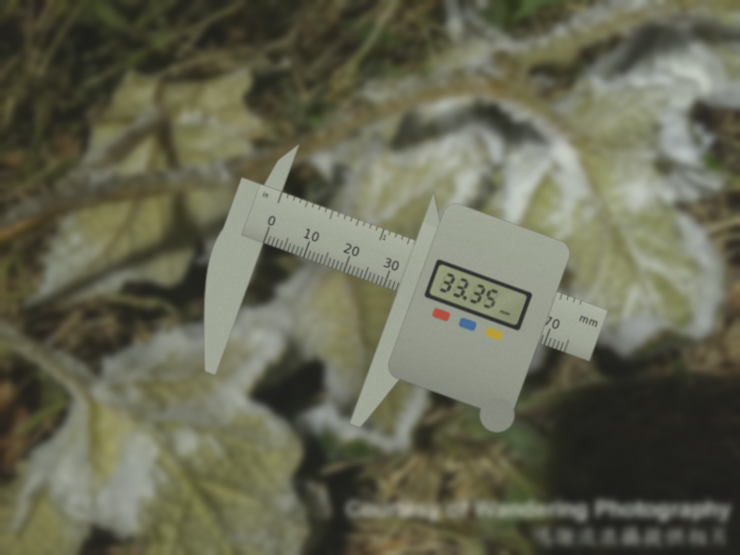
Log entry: 33.35 mm
